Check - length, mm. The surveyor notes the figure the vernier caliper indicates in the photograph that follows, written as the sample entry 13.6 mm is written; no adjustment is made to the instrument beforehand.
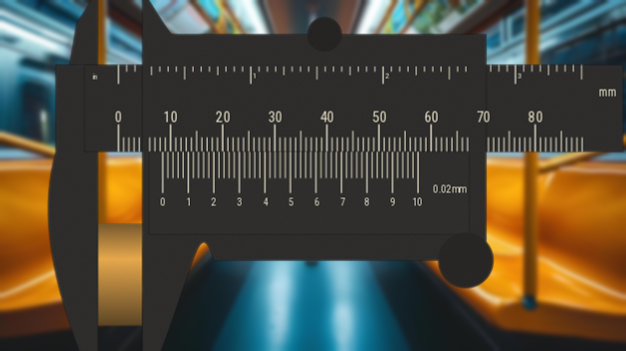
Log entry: 8.5 mm
